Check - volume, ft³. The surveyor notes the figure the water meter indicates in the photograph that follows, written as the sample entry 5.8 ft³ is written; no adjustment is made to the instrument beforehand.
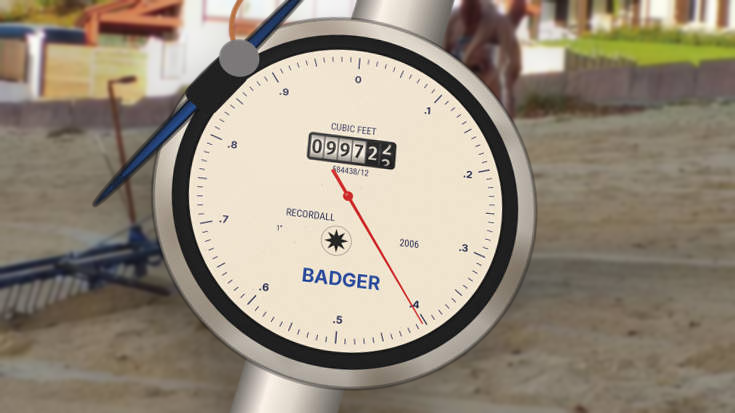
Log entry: 99722.40 ft³
